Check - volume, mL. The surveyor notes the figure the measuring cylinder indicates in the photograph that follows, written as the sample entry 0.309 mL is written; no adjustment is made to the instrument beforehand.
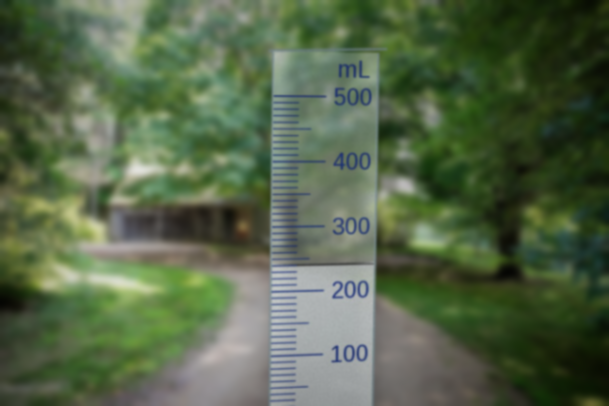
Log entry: 240 mL
